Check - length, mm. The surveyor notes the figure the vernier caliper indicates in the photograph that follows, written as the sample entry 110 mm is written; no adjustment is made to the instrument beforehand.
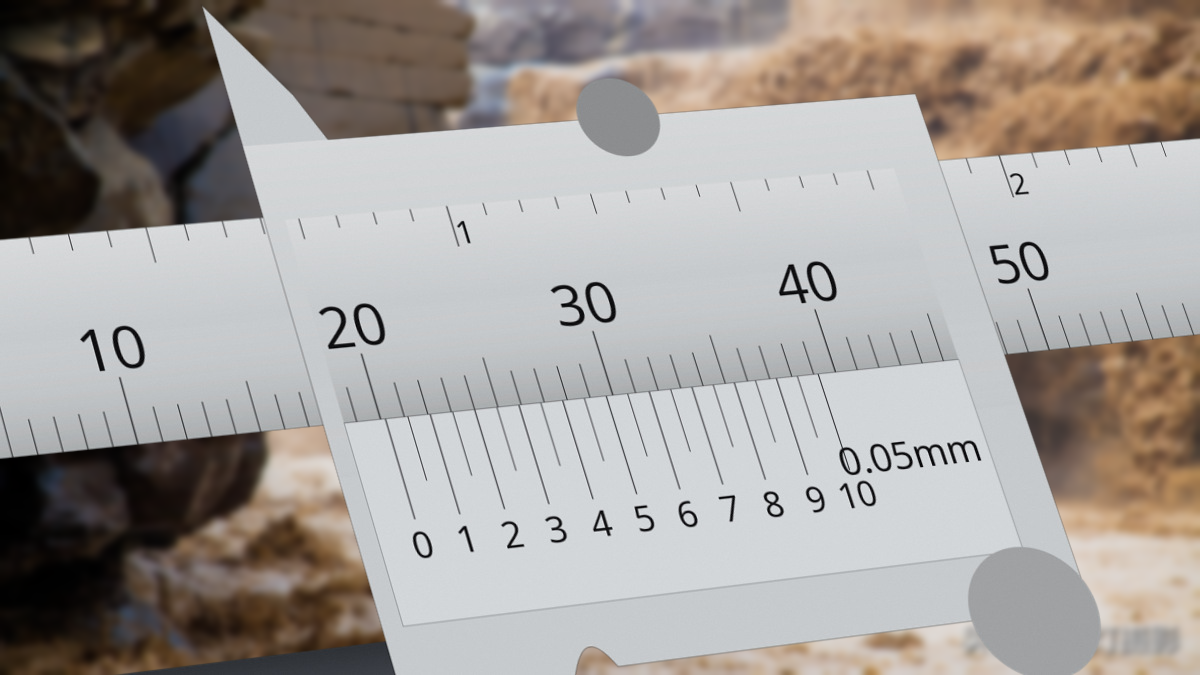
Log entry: 20.2 mm
